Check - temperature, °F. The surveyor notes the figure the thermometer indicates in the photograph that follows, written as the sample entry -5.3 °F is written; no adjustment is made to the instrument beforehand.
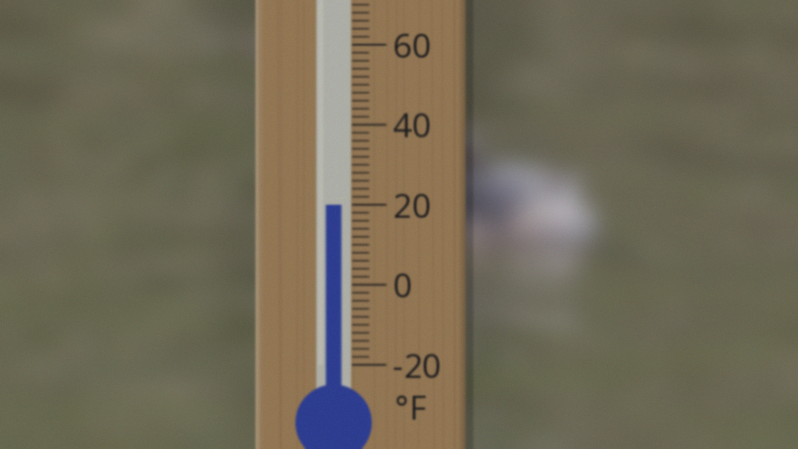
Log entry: 20 °F
